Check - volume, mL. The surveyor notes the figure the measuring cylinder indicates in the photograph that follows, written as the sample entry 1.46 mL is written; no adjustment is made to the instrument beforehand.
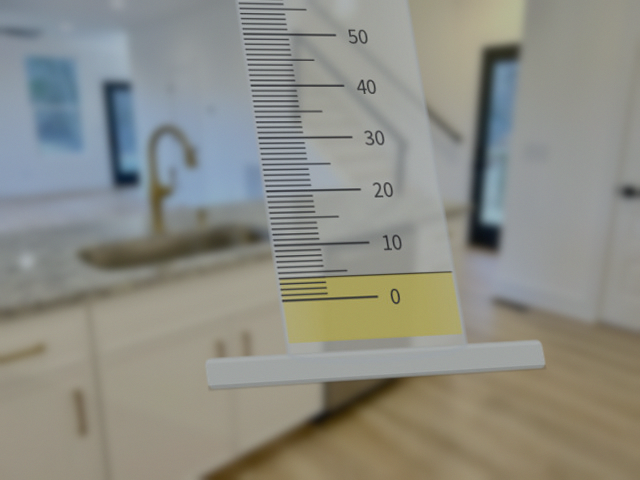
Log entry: 4 mL
